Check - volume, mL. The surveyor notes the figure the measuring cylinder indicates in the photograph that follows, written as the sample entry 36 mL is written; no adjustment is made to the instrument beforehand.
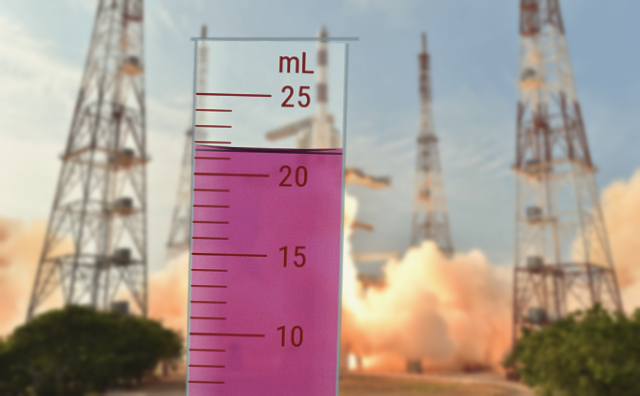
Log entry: 21.5 mL
